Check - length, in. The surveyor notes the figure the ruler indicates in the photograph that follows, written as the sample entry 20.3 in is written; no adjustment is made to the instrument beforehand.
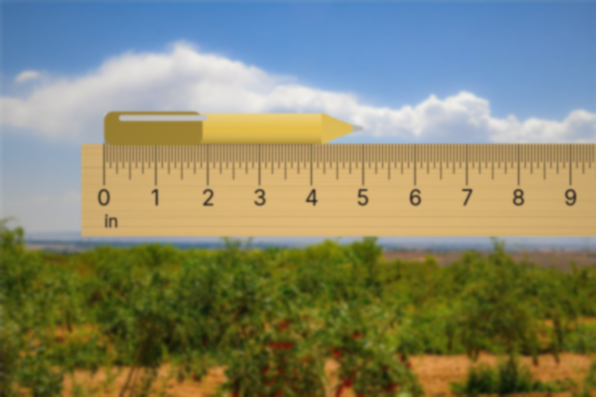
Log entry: 5 in
